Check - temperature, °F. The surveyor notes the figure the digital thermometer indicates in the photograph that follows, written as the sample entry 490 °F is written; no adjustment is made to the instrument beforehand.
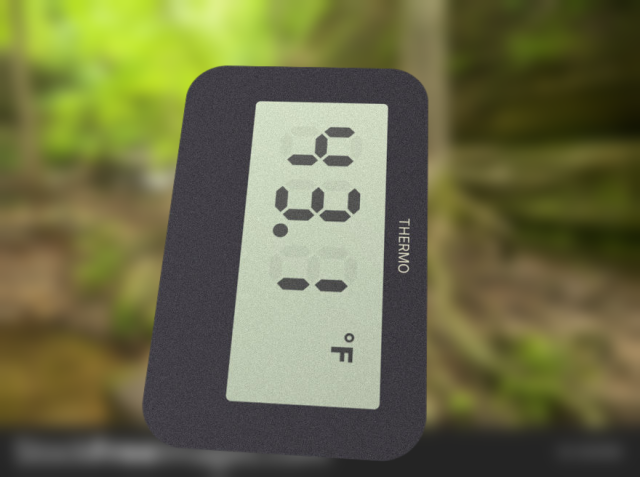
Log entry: 43.1 °F
